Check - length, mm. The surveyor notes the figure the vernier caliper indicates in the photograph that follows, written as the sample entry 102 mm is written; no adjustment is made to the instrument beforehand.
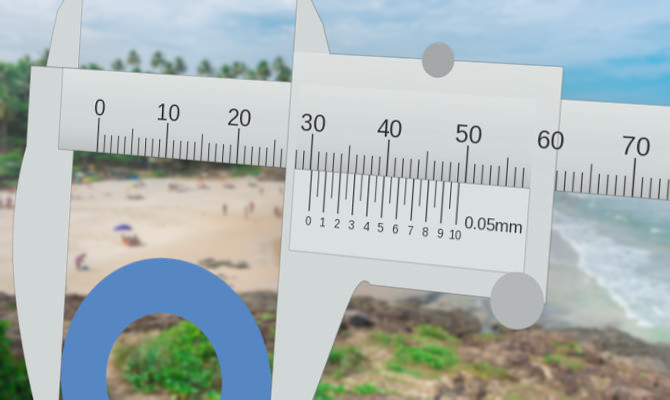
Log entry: 30.2 mm
